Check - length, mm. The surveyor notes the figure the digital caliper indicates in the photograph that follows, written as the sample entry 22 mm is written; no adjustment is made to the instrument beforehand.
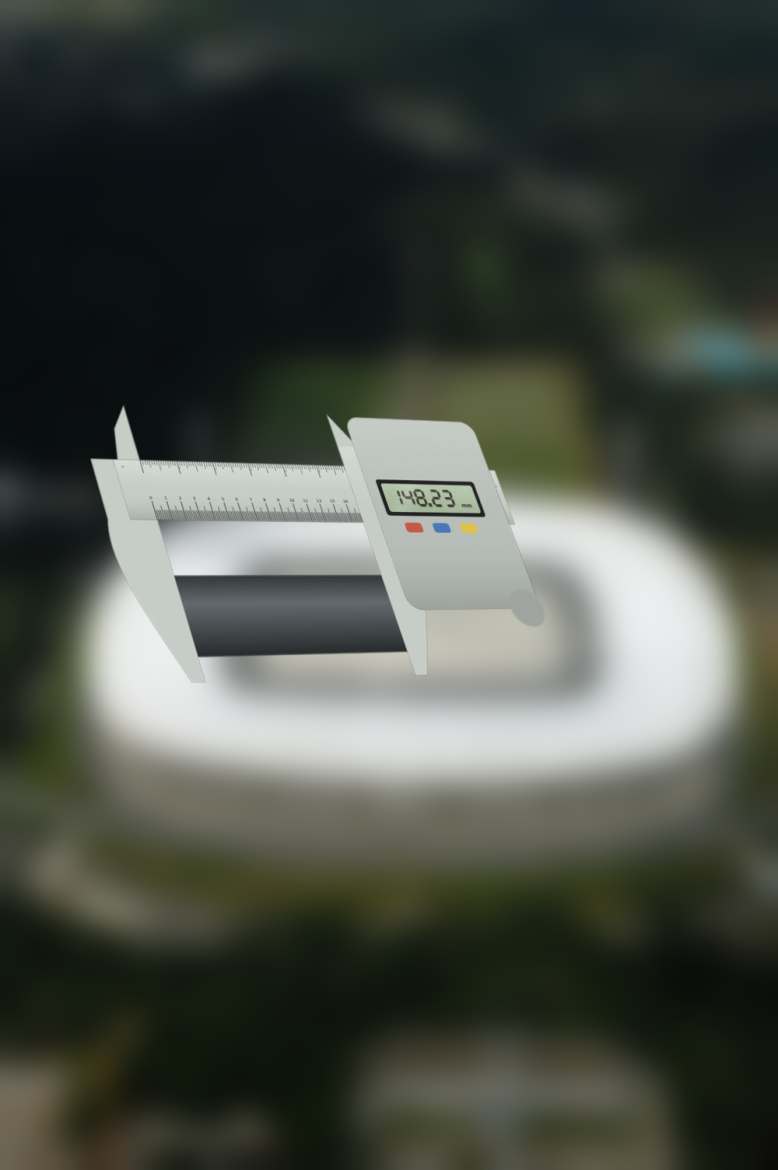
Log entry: 148.23 mm
